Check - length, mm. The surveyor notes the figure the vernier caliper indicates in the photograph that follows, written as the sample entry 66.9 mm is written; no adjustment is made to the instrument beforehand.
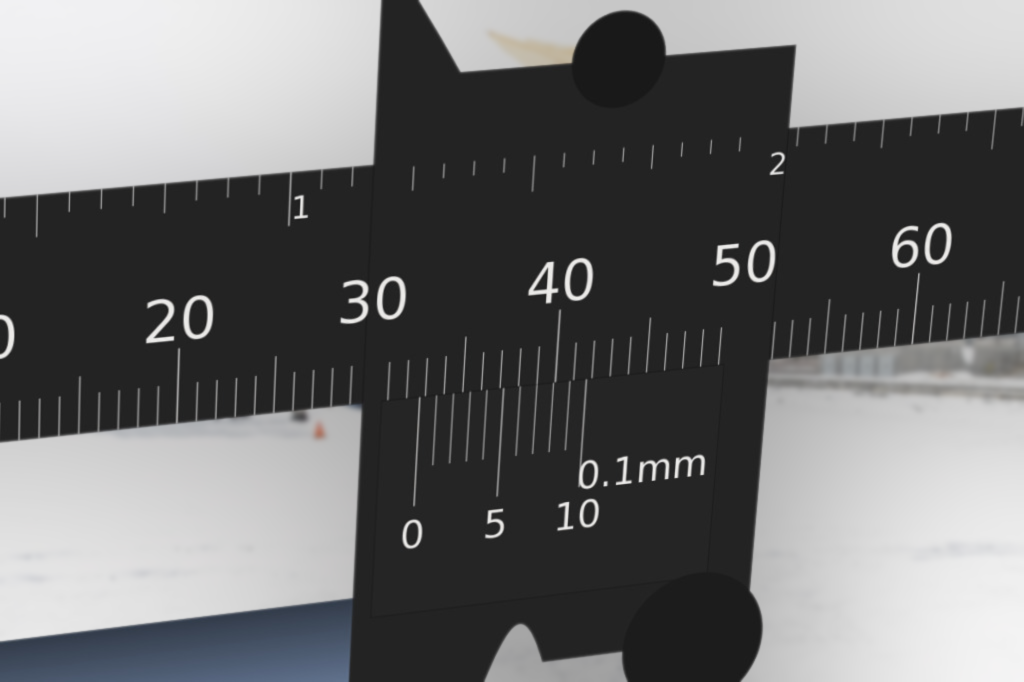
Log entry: 32.7 mm
